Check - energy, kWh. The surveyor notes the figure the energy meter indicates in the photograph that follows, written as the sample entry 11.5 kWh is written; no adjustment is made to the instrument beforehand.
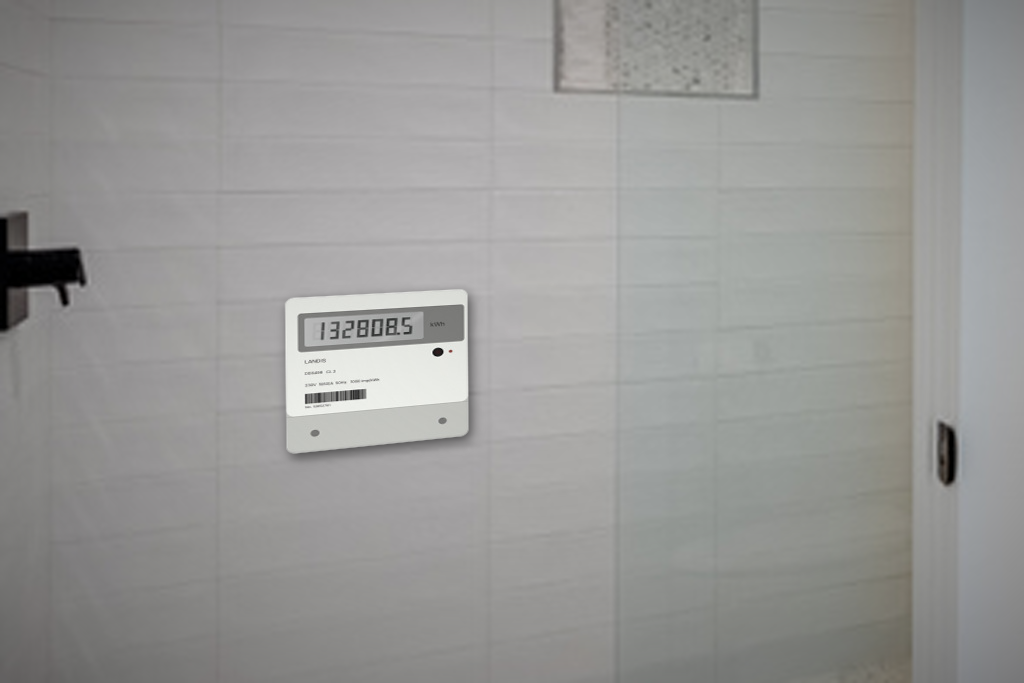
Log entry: 132808.5 kWh
